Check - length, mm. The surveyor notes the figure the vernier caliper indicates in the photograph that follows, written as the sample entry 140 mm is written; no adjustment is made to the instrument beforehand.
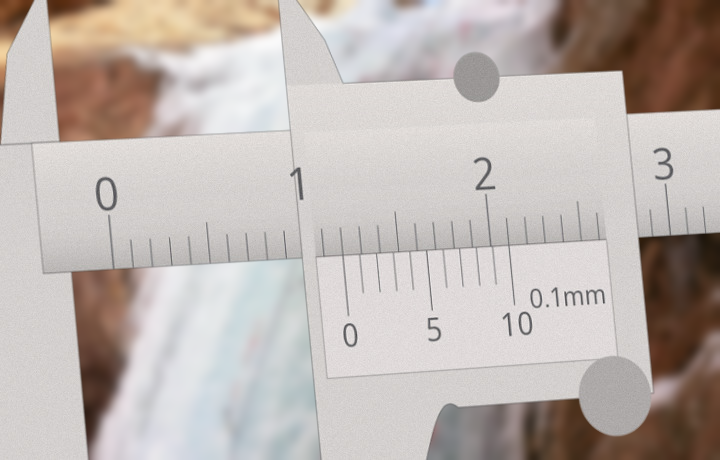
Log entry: 12.0 mm
